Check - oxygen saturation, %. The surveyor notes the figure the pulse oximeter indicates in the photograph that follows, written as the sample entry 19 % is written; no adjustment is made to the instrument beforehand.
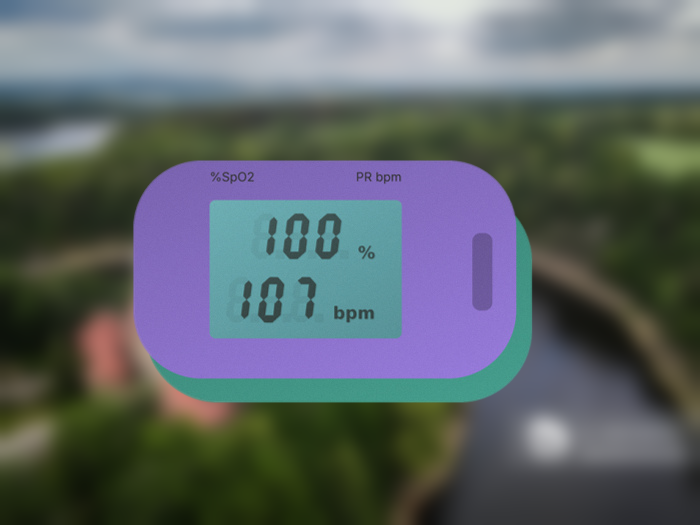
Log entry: 100 %
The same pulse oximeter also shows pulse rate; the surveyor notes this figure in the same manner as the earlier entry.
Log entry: 107 bpm
